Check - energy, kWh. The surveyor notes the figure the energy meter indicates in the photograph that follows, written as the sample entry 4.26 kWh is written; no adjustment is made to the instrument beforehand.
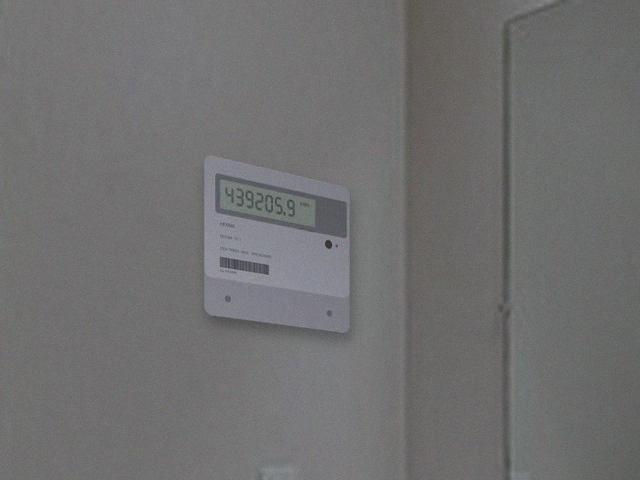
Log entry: 439205.9 kWh
